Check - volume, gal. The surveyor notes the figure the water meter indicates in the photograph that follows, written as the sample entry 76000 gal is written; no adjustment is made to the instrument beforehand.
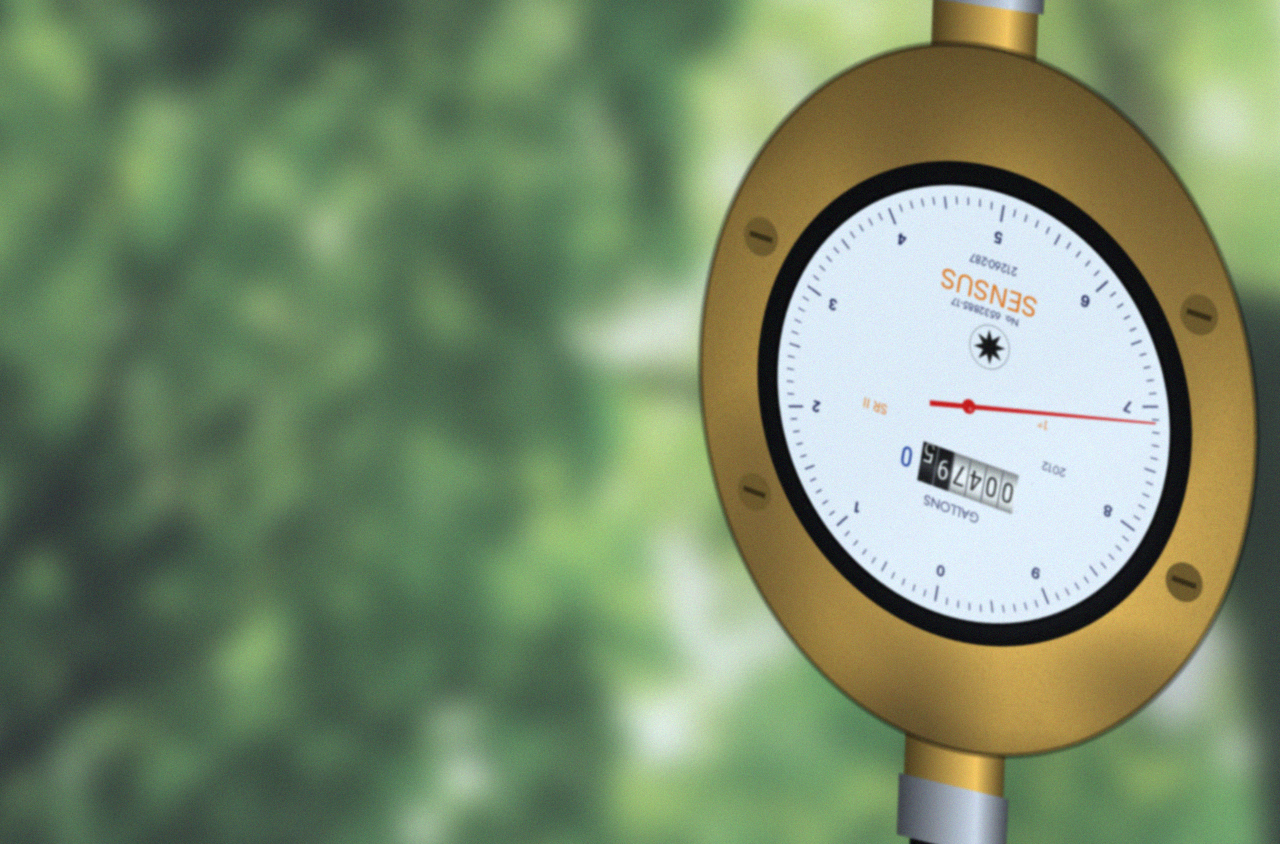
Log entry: 47947.1 gal
